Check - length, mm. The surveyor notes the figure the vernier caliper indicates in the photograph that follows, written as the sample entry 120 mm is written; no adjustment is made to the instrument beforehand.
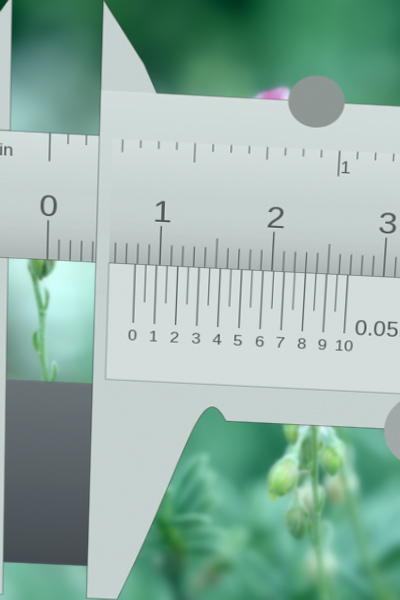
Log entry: 7.8 mm
